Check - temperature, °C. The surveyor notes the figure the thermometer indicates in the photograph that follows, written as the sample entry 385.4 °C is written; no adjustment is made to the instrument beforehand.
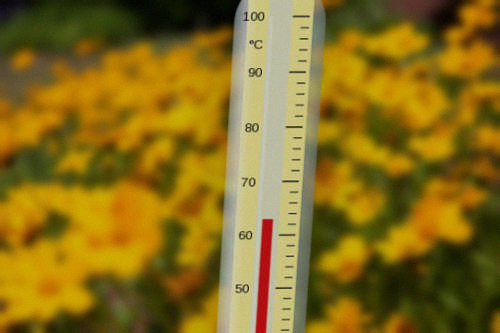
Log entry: 63 °C
